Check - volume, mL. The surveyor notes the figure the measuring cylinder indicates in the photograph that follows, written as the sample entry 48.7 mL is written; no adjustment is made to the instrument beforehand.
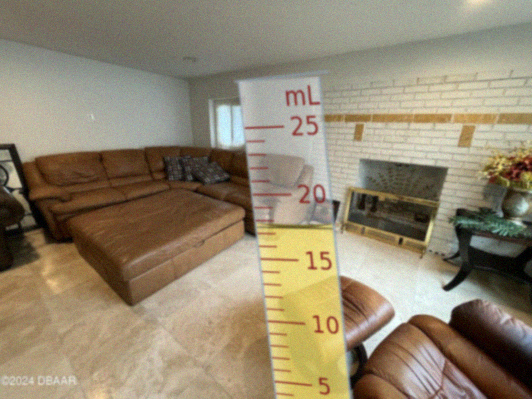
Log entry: 17.5 mL
